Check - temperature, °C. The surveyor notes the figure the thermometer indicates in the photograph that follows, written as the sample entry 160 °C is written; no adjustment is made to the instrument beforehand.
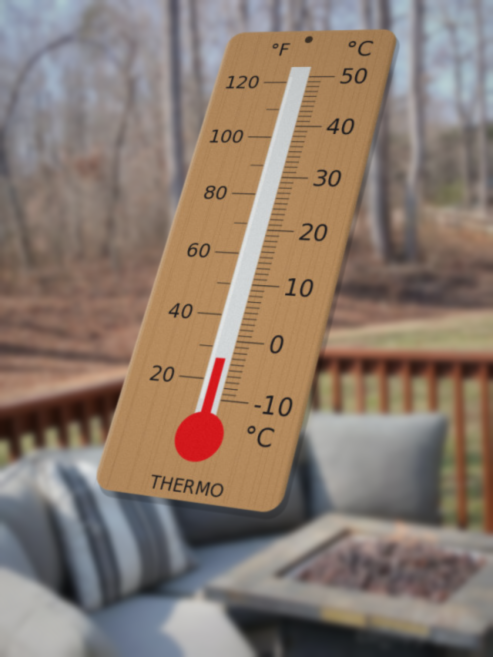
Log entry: -3 °C
